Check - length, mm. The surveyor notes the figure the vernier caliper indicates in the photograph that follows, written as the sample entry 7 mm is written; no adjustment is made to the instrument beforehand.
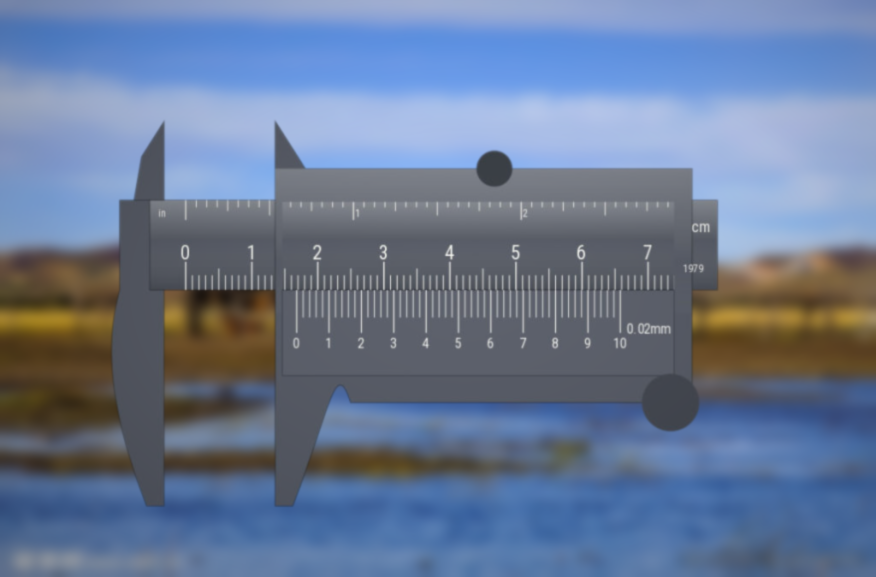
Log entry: 16.8 mm
